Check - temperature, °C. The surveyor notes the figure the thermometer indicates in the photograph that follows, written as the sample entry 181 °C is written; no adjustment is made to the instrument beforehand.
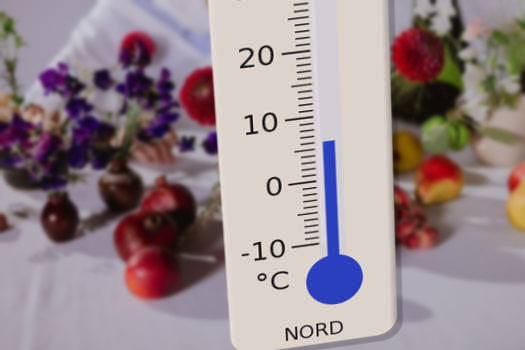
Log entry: 6 °C
